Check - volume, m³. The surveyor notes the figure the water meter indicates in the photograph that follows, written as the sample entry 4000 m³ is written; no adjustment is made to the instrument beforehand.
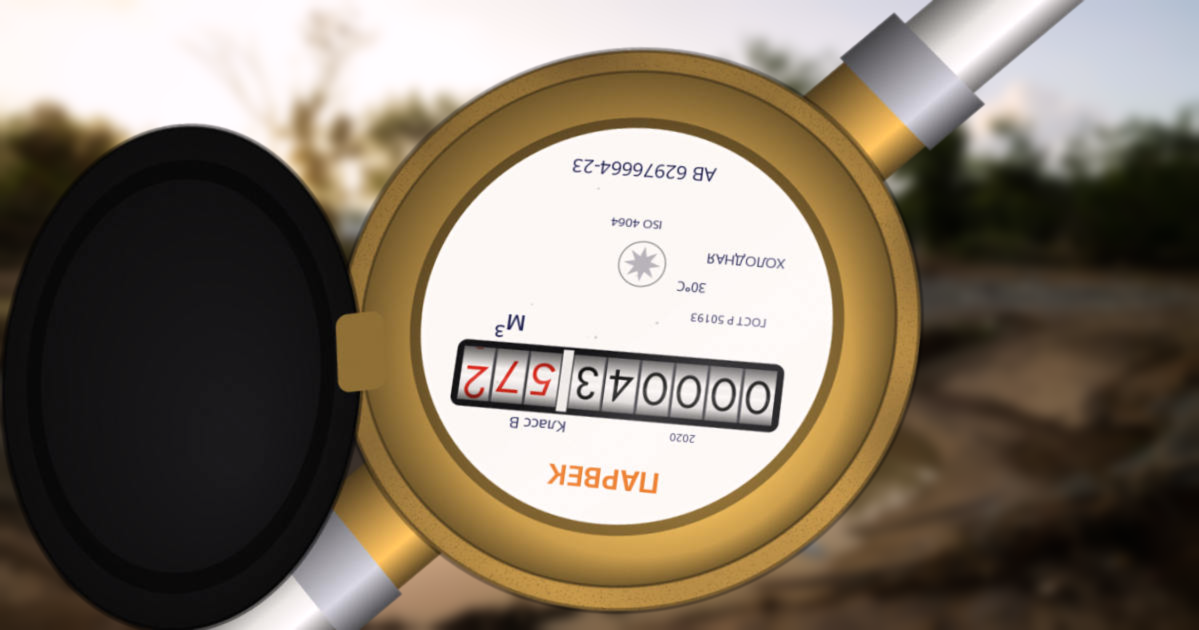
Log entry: 43.572 m³
